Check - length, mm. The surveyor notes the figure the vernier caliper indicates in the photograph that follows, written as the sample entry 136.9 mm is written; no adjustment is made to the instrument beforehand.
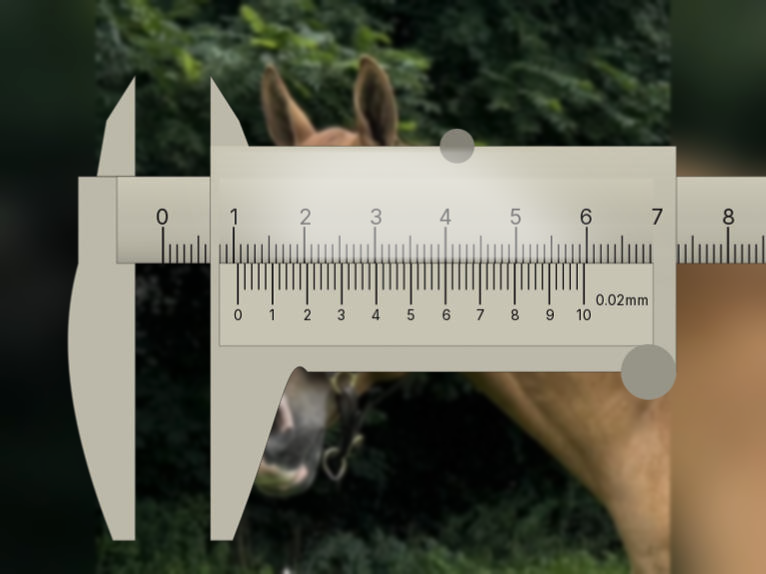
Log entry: 10.6 mm
